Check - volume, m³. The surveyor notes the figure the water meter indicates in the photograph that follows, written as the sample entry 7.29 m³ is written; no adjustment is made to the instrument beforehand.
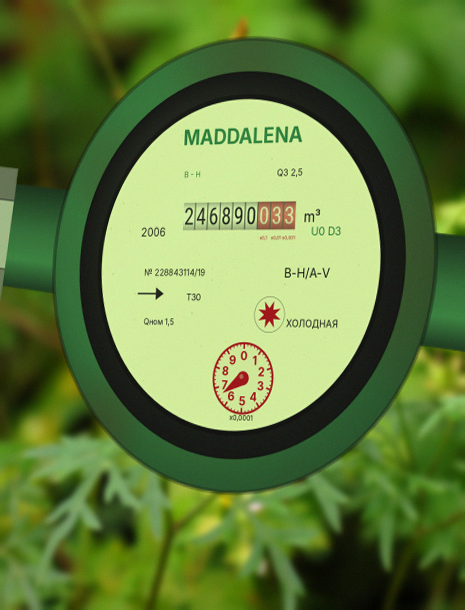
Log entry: 246890.0336 m³
